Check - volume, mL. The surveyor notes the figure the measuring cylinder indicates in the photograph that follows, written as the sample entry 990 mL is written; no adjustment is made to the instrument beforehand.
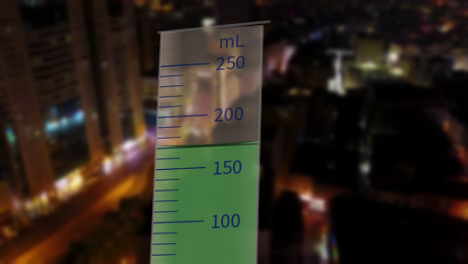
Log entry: 170 mL
